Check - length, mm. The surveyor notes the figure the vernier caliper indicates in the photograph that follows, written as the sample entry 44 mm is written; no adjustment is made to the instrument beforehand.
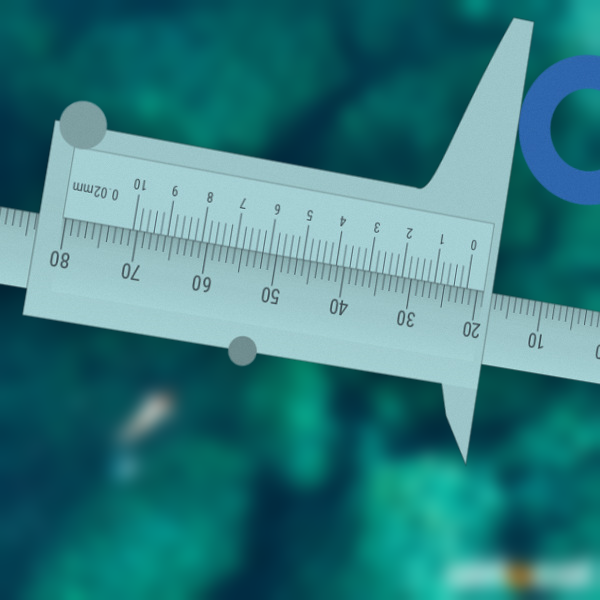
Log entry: 21.6 mm
